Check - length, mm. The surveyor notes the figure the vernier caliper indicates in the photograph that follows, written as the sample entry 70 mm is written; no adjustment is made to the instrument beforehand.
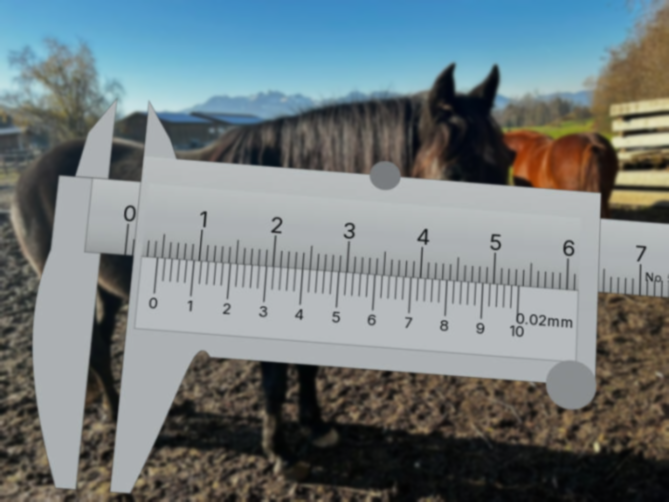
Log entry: 4.4 mm
